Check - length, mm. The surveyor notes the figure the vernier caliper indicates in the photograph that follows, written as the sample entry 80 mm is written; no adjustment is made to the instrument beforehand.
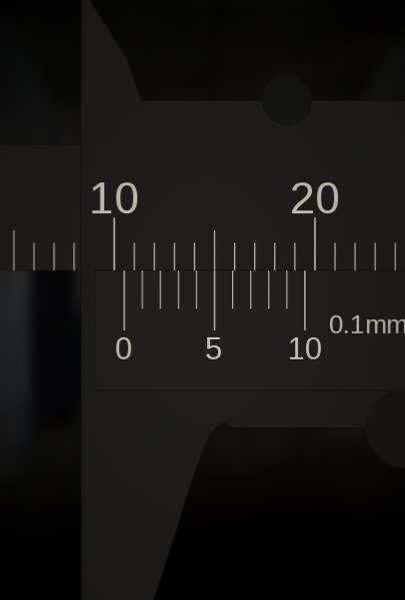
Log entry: 10.5 mm
